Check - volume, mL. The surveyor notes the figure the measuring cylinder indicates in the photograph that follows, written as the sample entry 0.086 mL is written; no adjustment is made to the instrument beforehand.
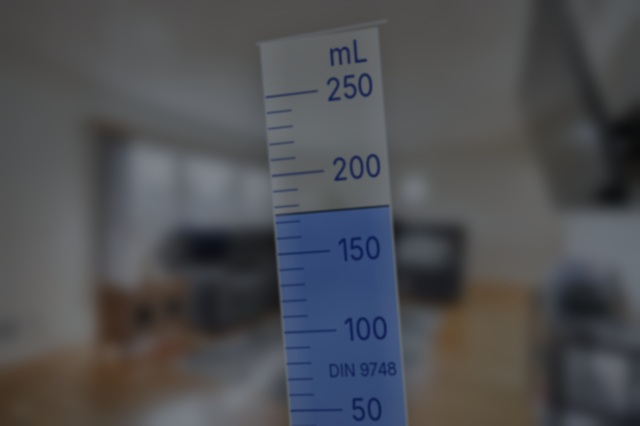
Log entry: 175 mL
